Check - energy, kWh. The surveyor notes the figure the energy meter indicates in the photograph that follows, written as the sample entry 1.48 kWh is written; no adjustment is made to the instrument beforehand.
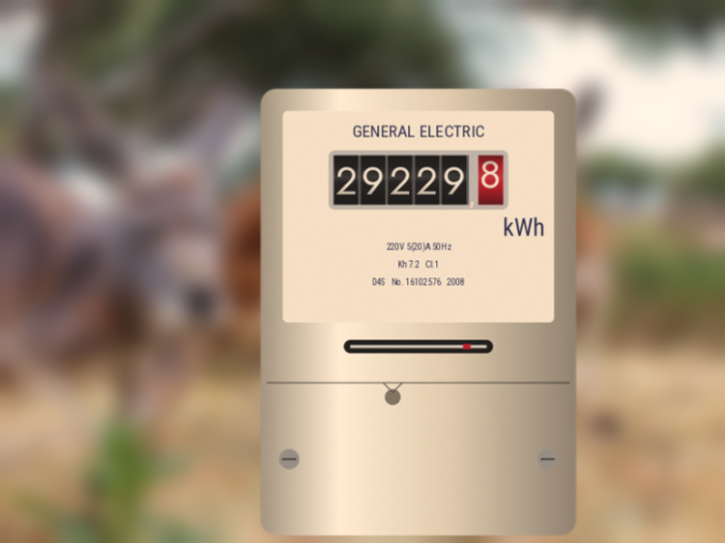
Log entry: 29229.8 kWh
